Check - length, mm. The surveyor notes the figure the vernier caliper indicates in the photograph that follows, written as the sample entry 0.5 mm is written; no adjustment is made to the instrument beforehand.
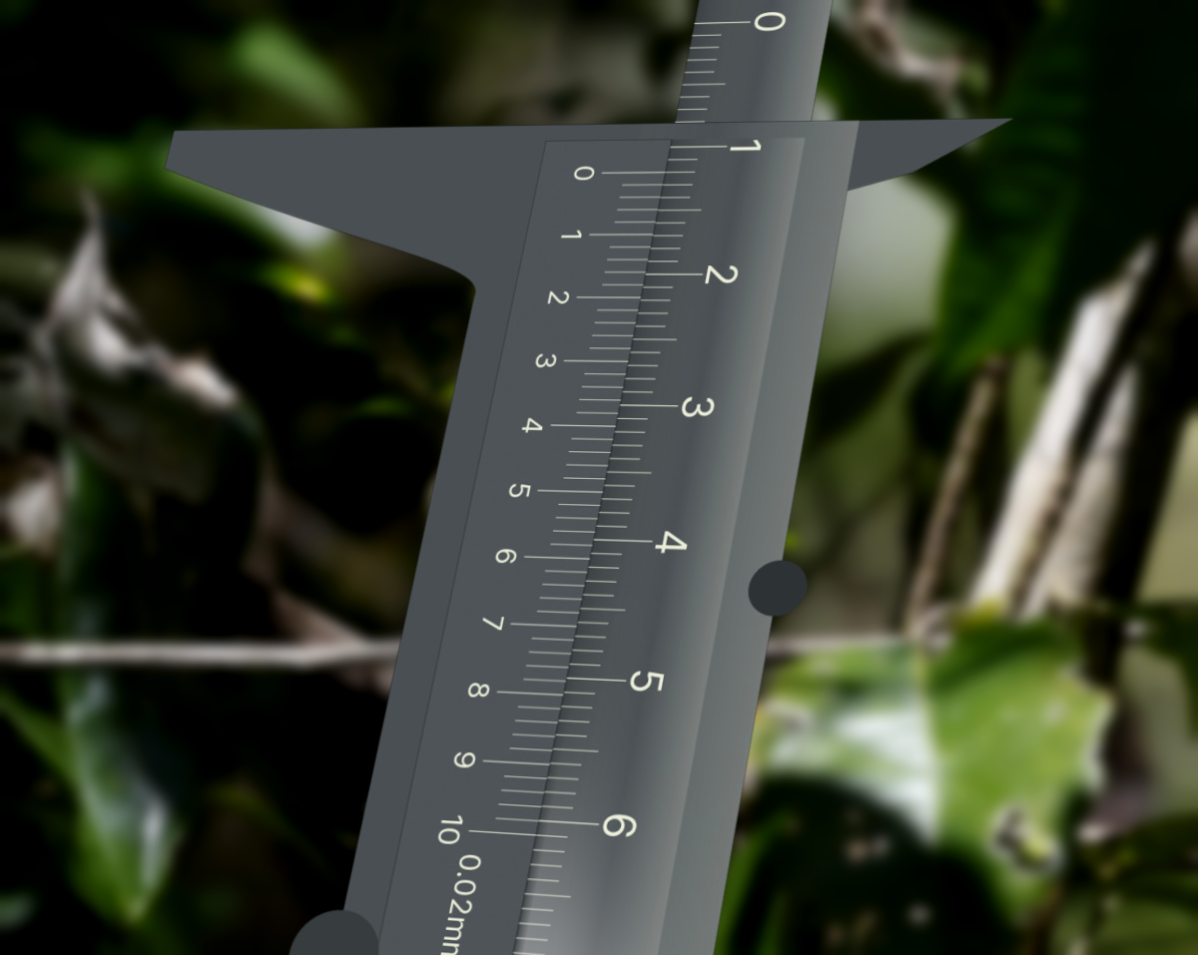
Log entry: 12.0 mm
